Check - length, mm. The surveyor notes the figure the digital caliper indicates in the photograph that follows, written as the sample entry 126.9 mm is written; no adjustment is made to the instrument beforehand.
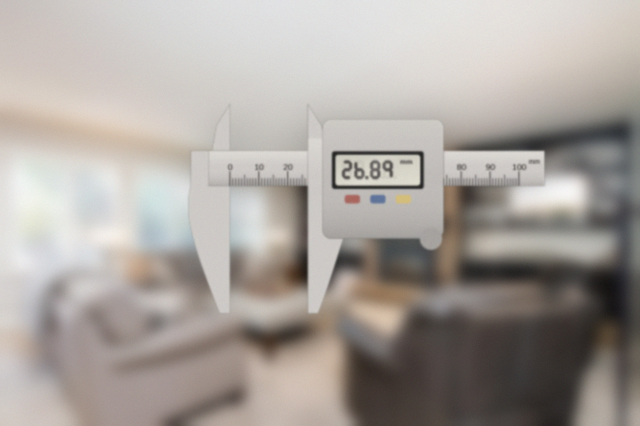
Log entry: 26.89 mm
